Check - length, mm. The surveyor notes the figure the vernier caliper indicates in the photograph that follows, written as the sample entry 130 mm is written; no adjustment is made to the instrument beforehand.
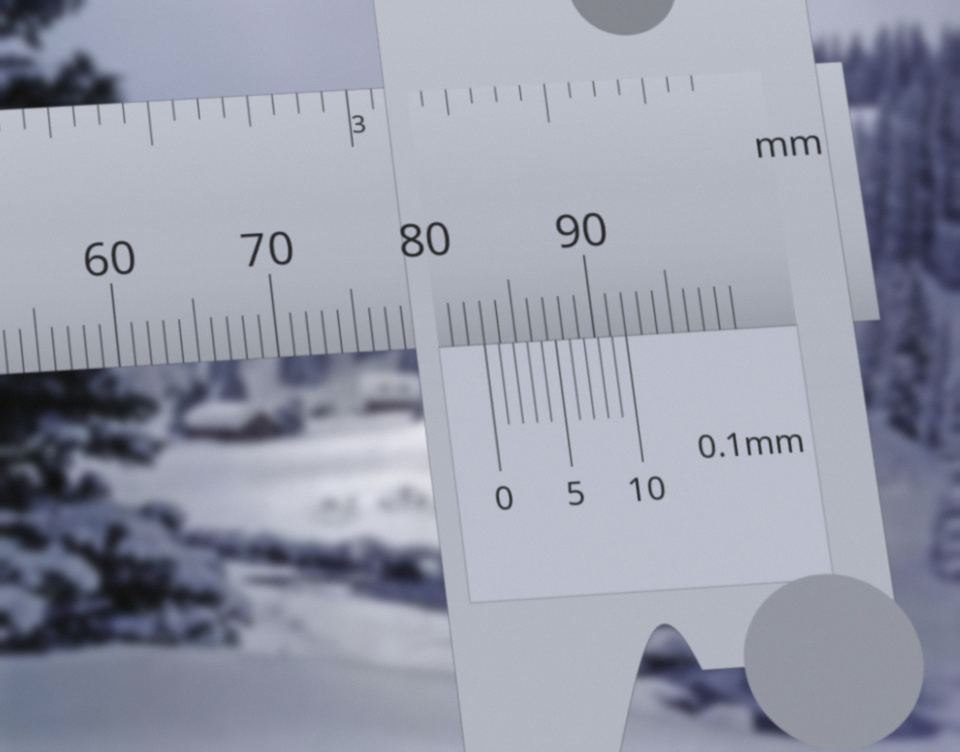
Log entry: 83.0 mm
